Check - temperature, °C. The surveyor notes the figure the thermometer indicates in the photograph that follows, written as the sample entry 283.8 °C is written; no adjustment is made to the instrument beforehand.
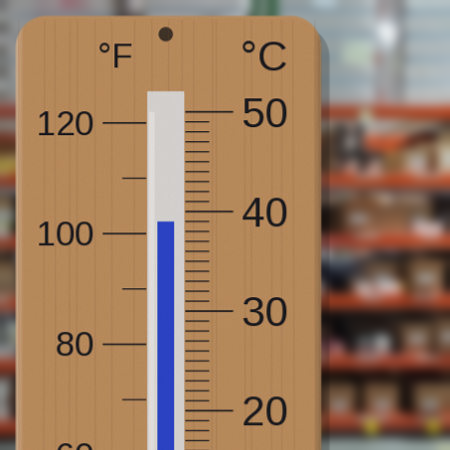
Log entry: 39 °C
